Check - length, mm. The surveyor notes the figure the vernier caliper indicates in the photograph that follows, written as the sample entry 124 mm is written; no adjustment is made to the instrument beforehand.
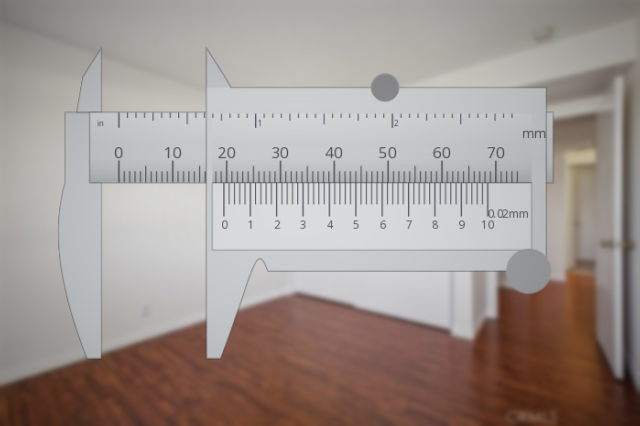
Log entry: 19.5 mm
